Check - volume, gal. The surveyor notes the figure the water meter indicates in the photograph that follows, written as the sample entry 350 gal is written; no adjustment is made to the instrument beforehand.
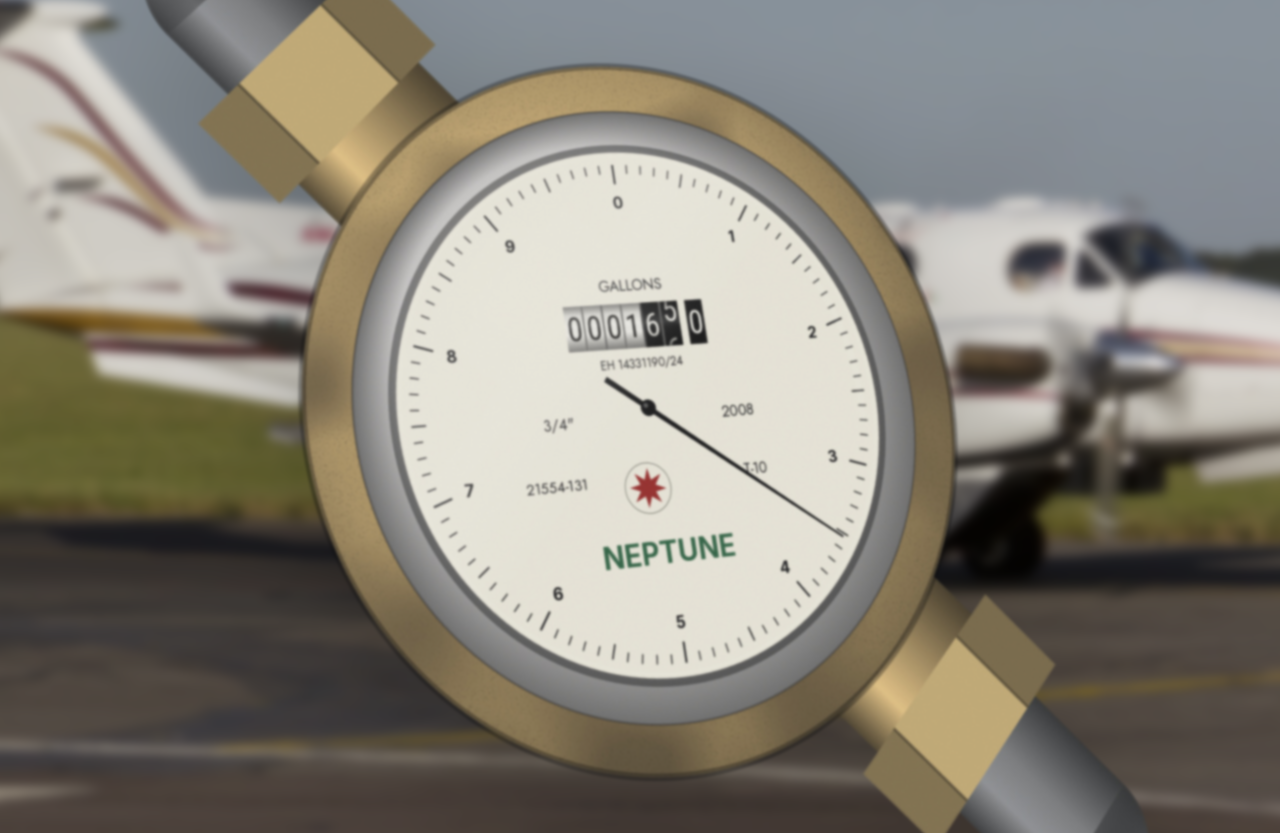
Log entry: 1653.5 gal
